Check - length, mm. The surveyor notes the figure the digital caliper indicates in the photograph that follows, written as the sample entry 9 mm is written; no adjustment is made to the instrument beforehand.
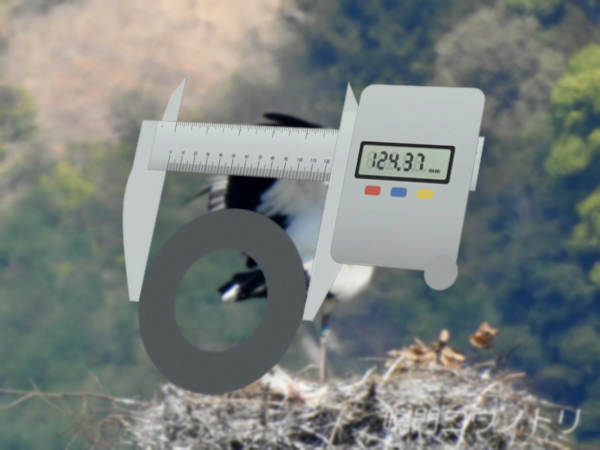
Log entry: 124.37 mm
